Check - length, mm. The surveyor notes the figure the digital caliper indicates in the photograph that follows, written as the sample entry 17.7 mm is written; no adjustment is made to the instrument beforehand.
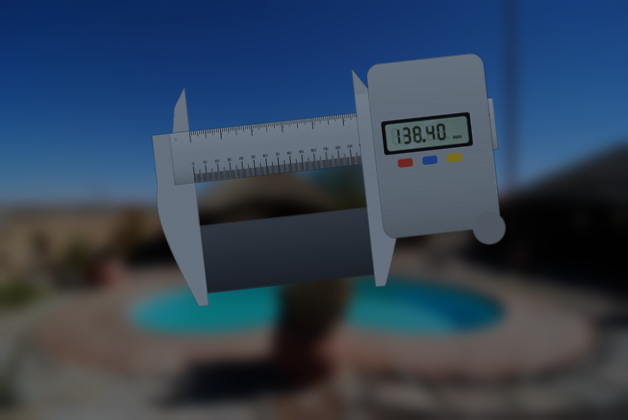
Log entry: 138.40 mm
